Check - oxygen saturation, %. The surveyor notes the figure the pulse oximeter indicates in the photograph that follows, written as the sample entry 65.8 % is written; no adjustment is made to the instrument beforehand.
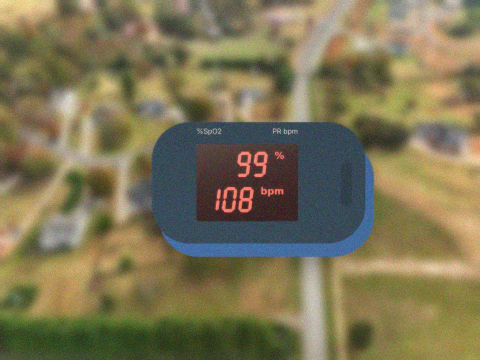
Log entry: 99 %
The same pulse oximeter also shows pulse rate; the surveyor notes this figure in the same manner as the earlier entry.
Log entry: 108 bpm
